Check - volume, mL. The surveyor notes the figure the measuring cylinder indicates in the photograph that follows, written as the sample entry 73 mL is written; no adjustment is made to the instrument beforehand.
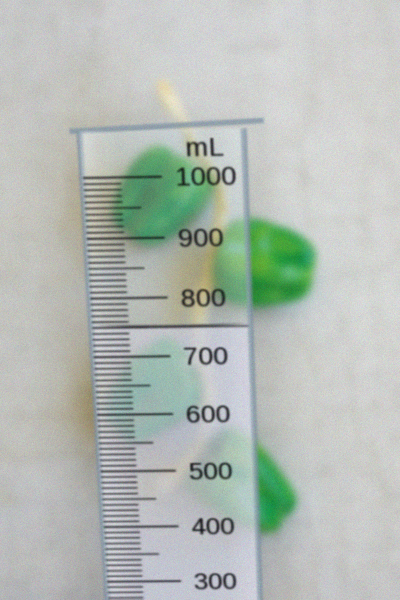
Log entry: 750 mL
